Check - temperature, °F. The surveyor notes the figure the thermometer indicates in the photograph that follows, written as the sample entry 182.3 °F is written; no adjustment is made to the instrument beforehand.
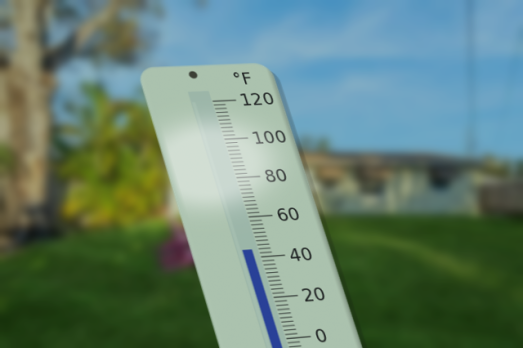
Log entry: 44 °F
